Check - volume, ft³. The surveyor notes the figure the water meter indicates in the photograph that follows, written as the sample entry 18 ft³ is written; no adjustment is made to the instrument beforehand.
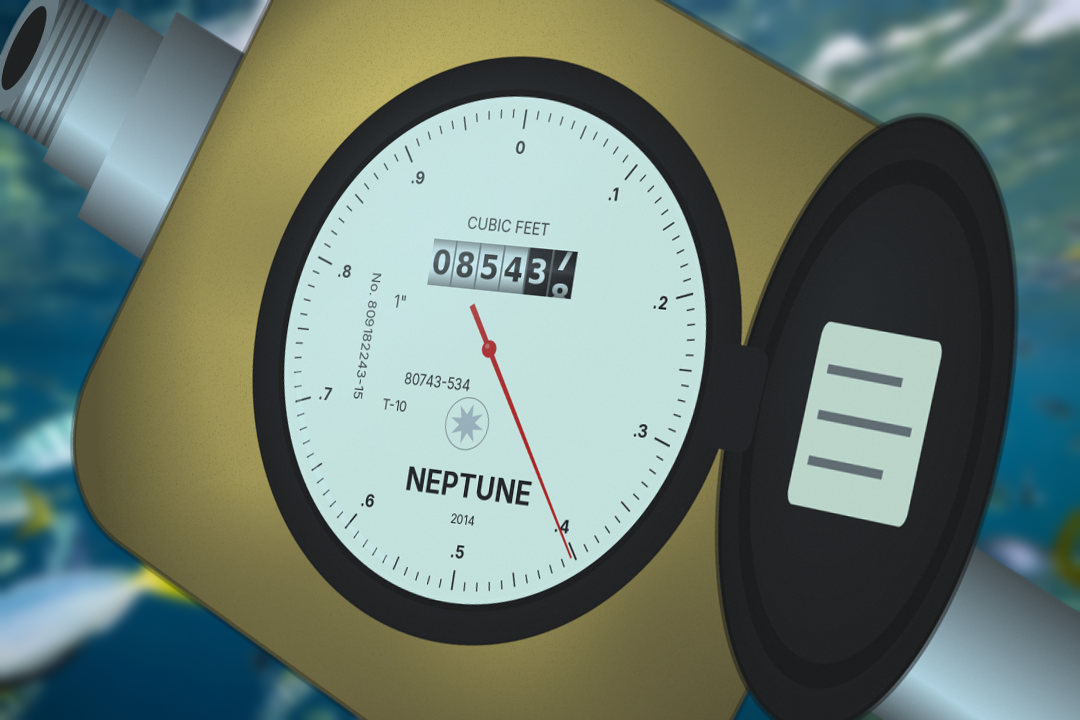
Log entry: 85437.40 ft³
